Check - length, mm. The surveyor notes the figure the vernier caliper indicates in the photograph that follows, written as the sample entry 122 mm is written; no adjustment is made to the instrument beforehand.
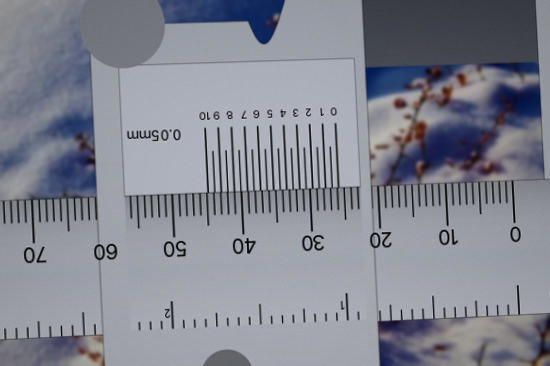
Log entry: 25.8 mm
